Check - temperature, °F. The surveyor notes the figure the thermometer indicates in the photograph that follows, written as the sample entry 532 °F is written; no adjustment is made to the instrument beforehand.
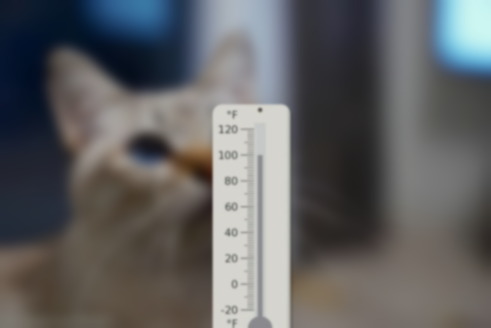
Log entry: 100 °F
